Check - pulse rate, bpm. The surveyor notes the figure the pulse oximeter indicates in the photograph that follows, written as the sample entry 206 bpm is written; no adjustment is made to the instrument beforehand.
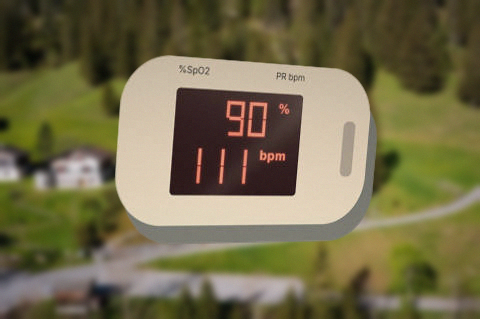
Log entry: 111 bpm
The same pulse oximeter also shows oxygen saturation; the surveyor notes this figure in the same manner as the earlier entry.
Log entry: 90 %
